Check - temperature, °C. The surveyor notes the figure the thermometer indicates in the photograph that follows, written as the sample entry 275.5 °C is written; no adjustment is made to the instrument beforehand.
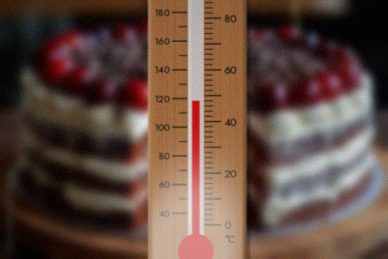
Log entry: 48 °C
